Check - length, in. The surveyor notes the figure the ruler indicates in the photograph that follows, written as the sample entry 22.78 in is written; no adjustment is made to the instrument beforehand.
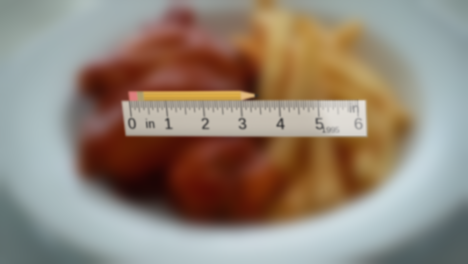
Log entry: 3.5 in
